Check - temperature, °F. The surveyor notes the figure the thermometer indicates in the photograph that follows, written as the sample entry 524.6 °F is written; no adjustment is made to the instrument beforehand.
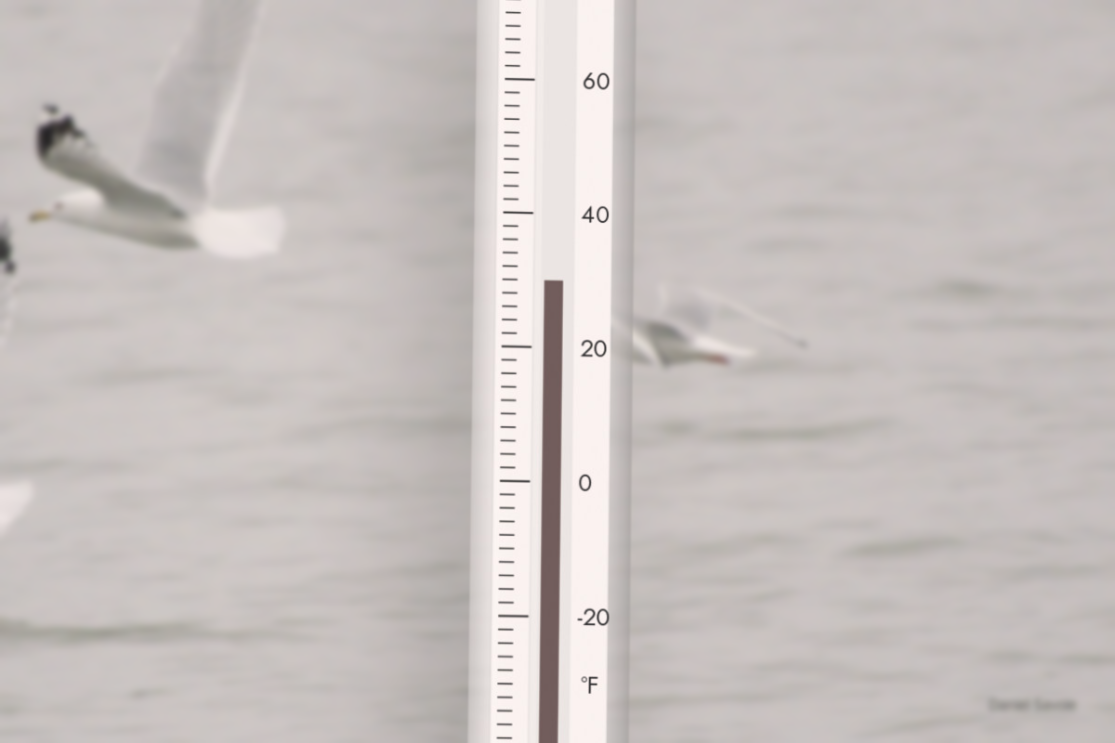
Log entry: 30 °F
